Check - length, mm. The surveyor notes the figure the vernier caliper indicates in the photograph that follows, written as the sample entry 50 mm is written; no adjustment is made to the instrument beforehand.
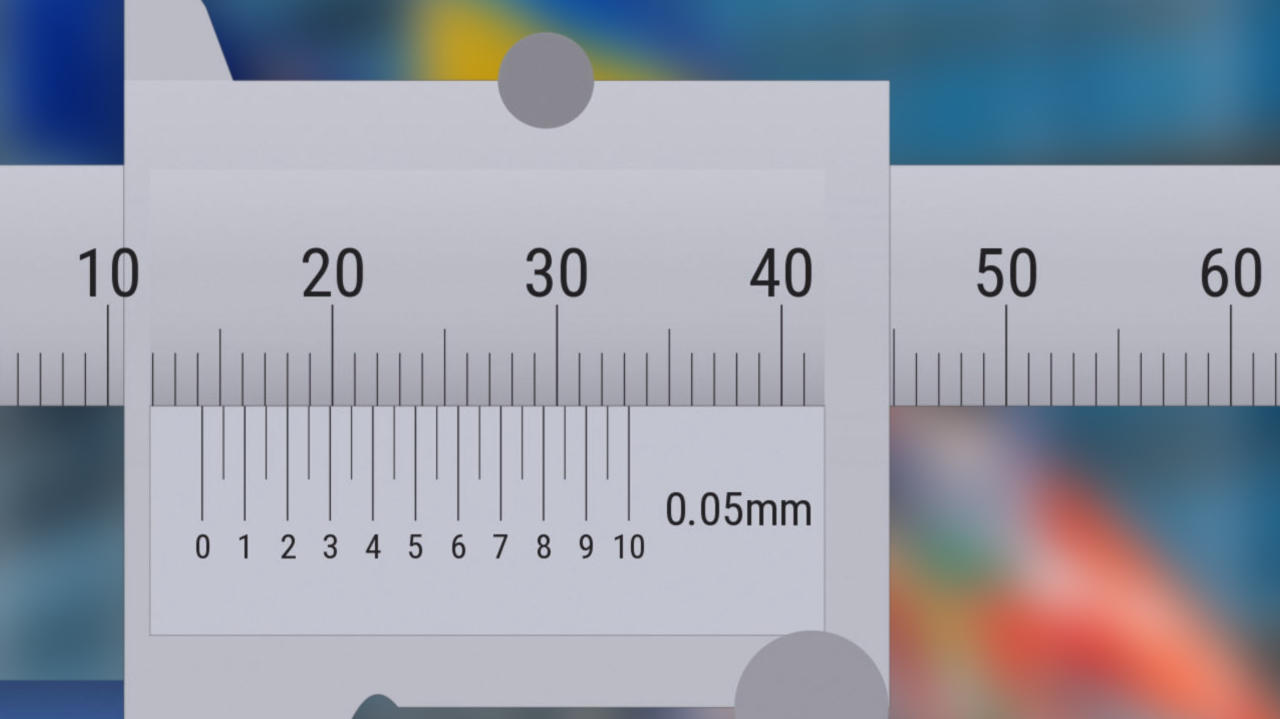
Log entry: 14.2 mm
